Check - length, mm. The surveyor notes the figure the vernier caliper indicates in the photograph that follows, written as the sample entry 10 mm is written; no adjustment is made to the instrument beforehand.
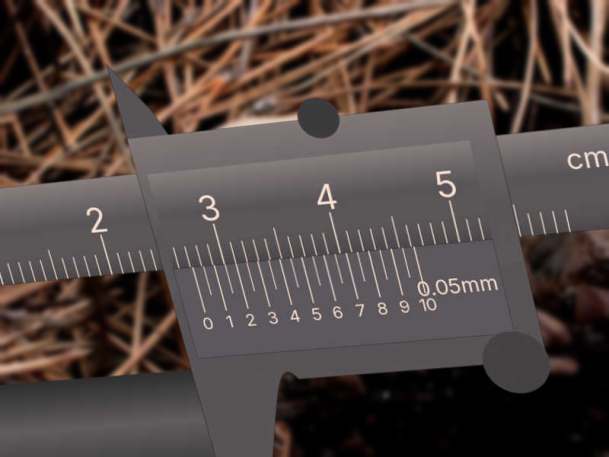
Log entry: 27.2 mm
